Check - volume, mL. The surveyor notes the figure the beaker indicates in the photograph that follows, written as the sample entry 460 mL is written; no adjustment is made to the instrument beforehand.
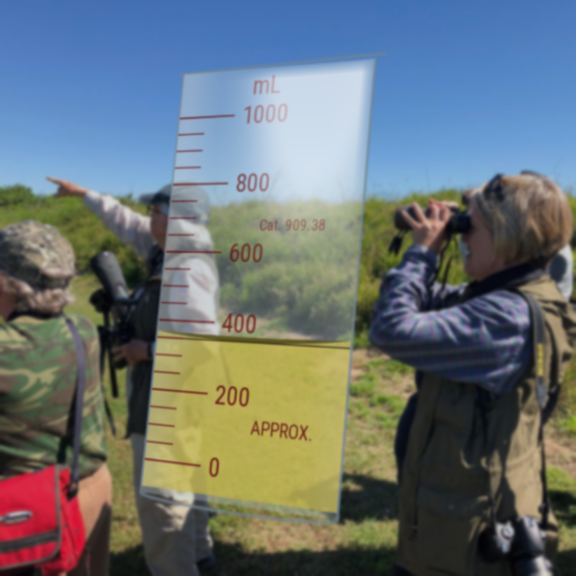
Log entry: 350 mL
